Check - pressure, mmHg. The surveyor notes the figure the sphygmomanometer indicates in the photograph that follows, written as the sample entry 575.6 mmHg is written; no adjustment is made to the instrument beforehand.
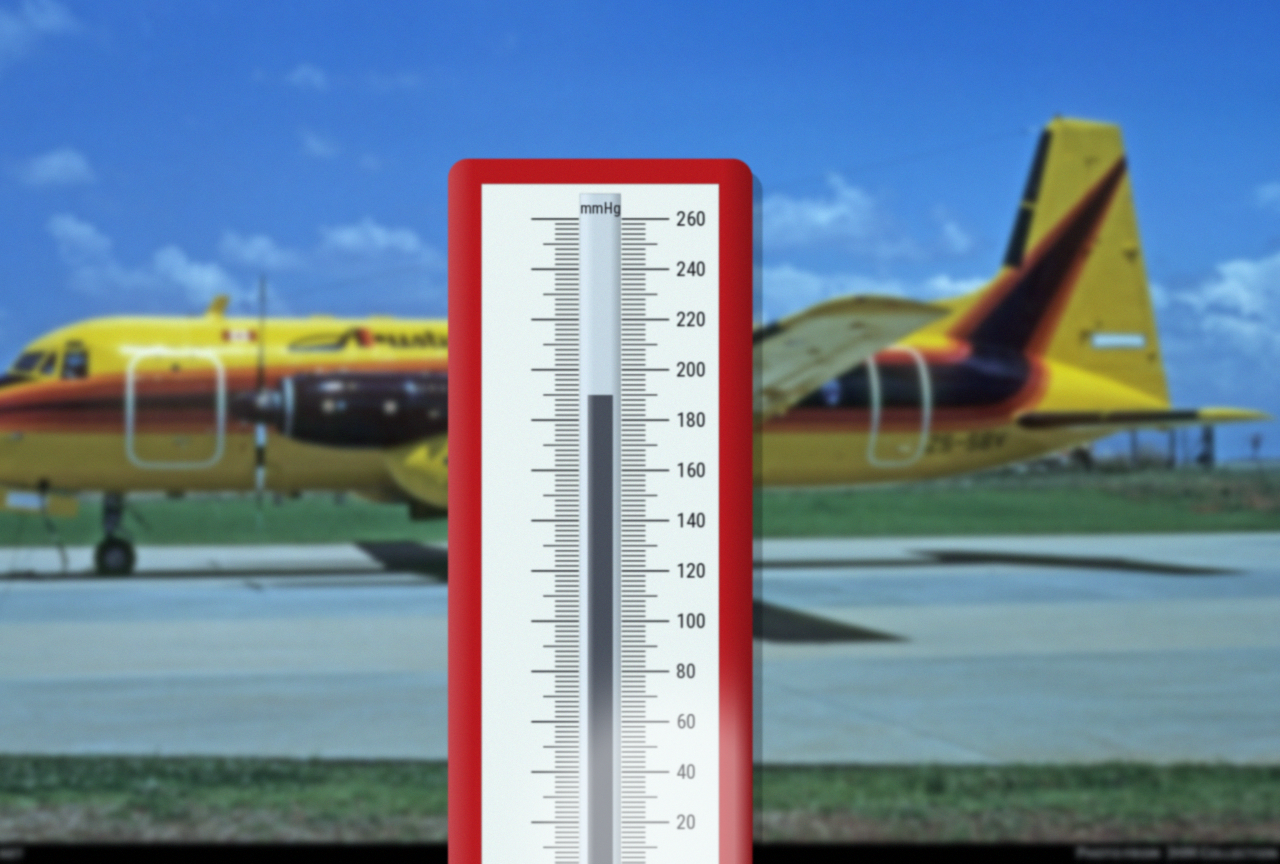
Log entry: 190 mmHg
